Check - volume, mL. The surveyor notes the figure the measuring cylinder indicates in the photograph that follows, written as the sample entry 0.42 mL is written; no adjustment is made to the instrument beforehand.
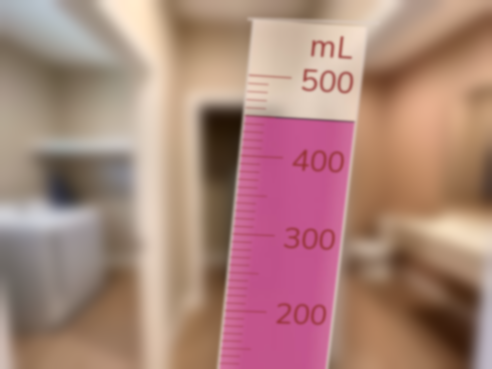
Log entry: 450 mL
